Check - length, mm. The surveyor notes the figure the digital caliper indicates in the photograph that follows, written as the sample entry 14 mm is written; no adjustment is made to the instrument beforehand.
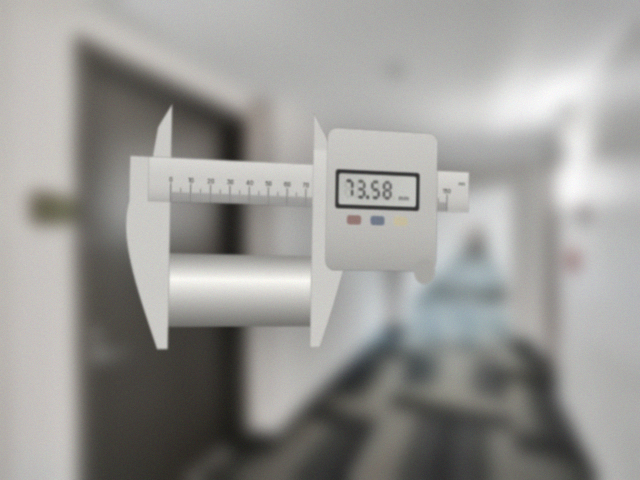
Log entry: 73.58 mm
